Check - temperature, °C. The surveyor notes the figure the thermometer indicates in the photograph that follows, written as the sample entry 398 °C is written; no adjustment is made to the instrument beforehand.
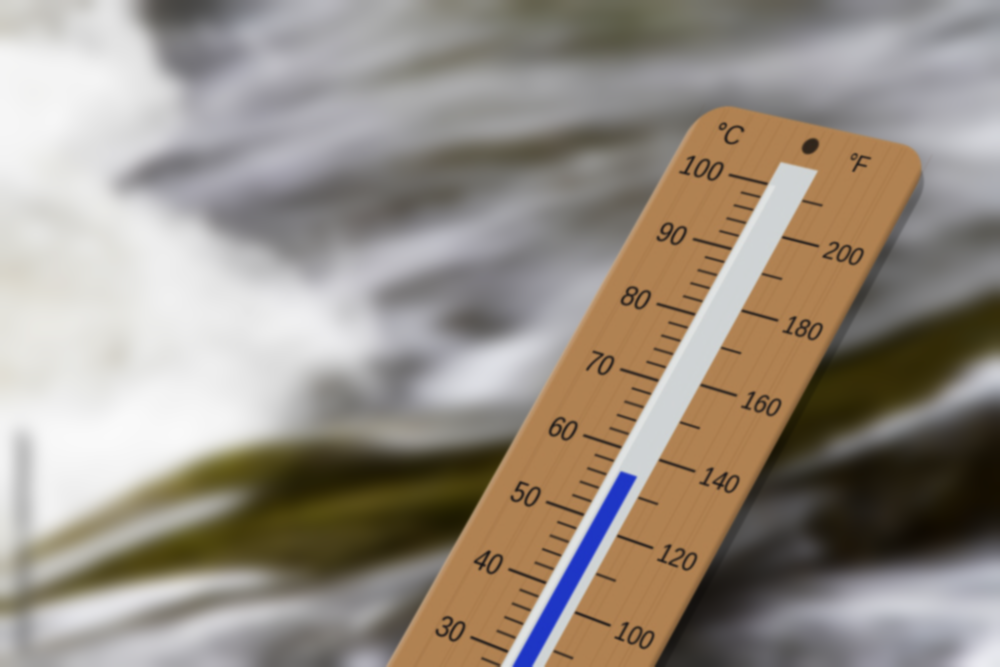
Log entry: 57 °C
